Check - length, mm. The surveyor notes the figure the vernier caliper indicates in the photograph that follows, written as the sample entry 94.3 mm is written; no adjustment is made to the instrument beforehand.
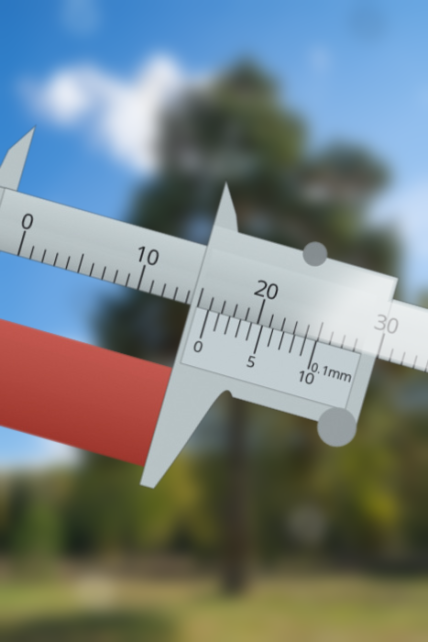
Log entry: 15.9 mm
